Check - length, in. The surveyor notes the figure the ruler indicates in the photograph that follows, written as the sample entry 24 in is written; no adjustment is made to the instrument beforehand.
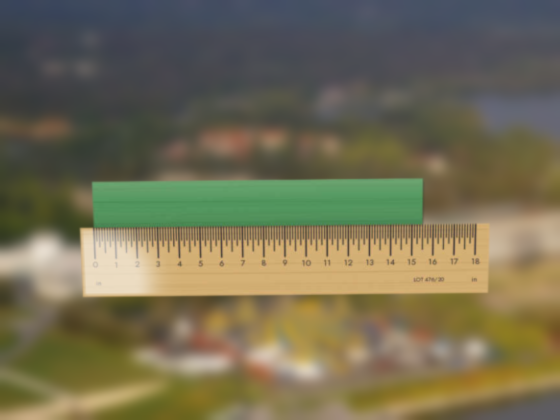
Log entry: 15.5 in
